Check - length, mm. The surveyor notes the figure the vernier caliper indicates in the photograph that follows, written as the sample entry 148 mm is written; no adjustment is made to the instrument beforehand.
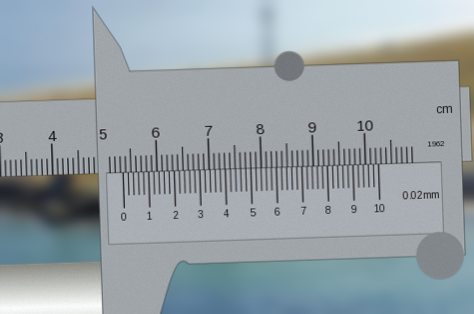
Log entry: 53.5 mm
